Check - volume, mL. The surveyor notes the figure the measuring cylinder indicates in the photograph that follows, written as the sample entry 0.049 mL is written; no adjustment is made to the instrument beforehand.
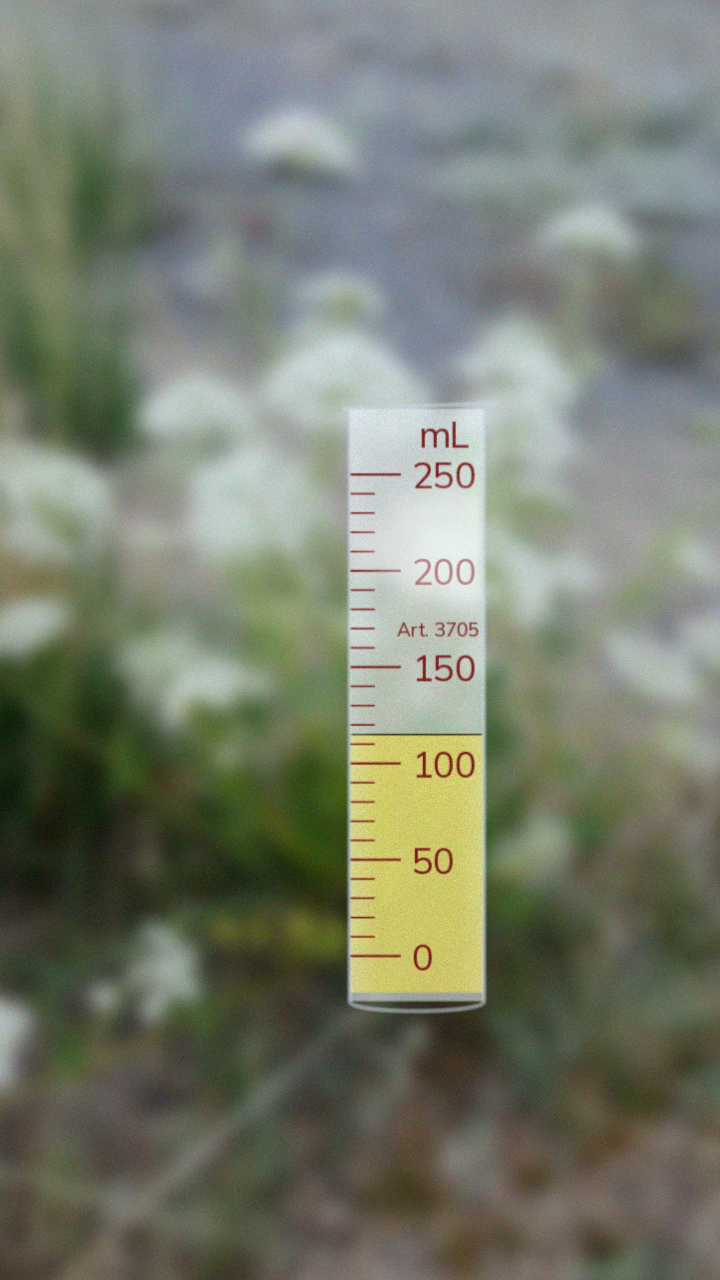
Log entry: 115 mL
